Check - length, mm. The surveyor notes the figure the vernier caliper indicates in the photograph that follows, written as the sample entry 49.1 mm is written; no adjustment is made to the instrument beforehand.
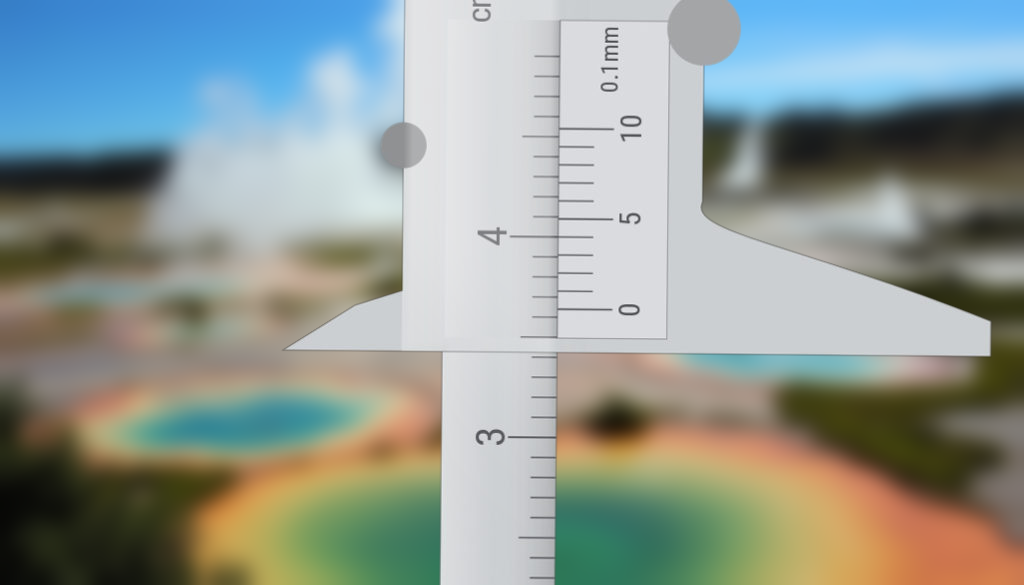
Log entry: 36.4 mm
